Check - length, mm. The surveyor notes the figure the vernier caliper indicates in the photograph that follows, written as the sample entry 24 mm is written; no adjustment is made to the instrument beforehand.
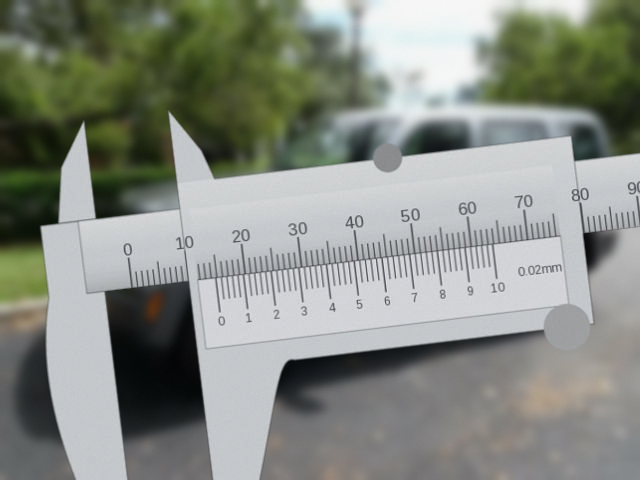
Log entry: 14.8 mm
